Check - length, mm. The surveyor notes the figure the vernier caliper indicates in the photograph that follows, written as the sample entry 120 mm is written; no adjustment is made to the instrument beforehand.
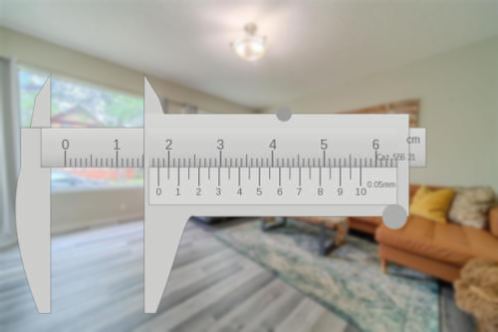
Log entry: 18.0 mm
